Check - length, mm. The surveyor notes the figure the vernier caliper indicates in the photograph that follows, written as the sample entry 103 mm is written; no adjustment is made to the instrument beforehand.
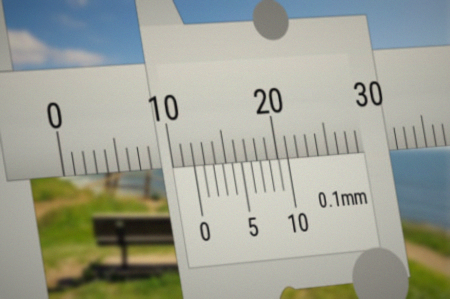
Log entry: 12.0 mm
